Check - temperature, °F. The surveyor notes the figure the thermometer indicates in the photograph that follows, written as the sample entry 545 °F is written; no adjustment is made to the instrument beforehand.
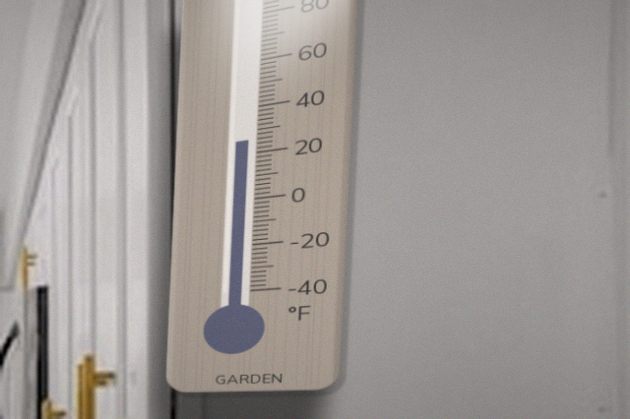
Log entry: 26 °F
